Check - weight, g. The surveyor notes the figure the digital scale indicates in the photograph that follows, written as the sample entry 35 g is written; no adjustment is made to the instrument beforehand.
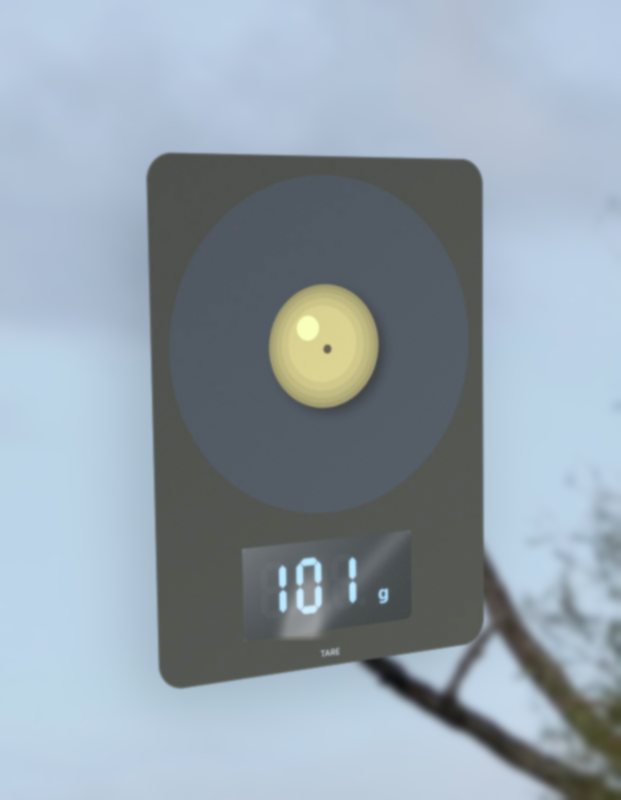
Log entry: 101 g
